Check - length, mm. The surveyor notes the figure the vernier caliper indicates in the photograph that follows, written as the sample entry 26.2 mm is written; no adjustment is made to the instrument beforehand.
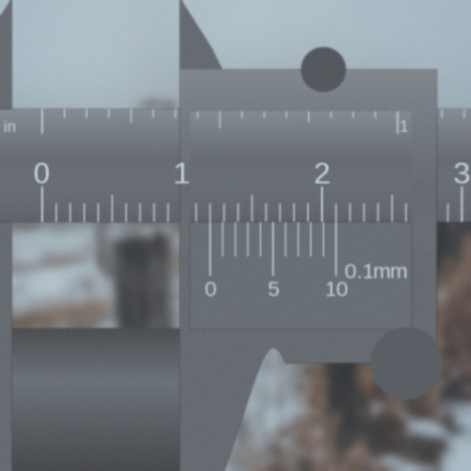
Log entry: 12.0 mm
